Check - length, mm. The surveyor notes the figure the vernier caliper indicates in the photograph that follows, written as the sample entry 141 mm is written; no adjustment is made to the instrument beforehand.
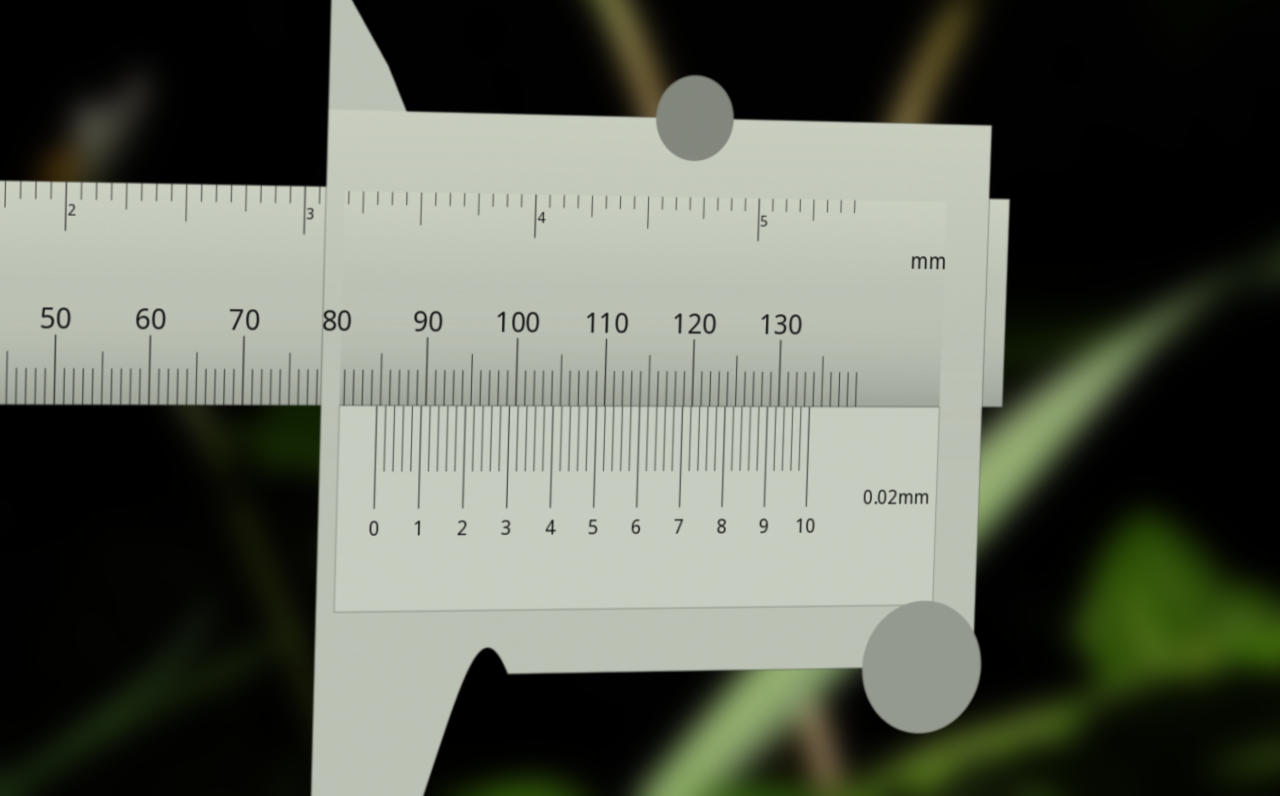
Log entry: 84.6 mm
